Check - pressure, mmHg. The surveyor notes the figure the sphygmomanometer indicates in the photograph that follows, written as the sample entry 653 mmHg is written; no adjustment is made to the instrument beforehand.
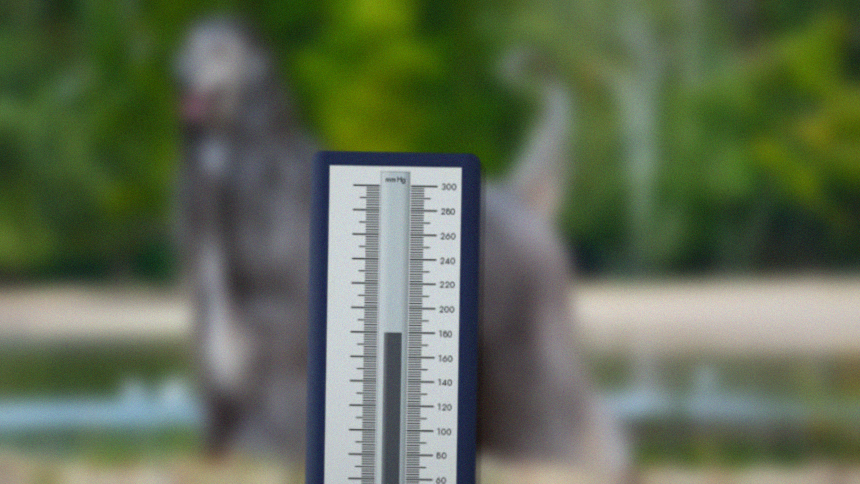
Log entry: 180 mmHg
